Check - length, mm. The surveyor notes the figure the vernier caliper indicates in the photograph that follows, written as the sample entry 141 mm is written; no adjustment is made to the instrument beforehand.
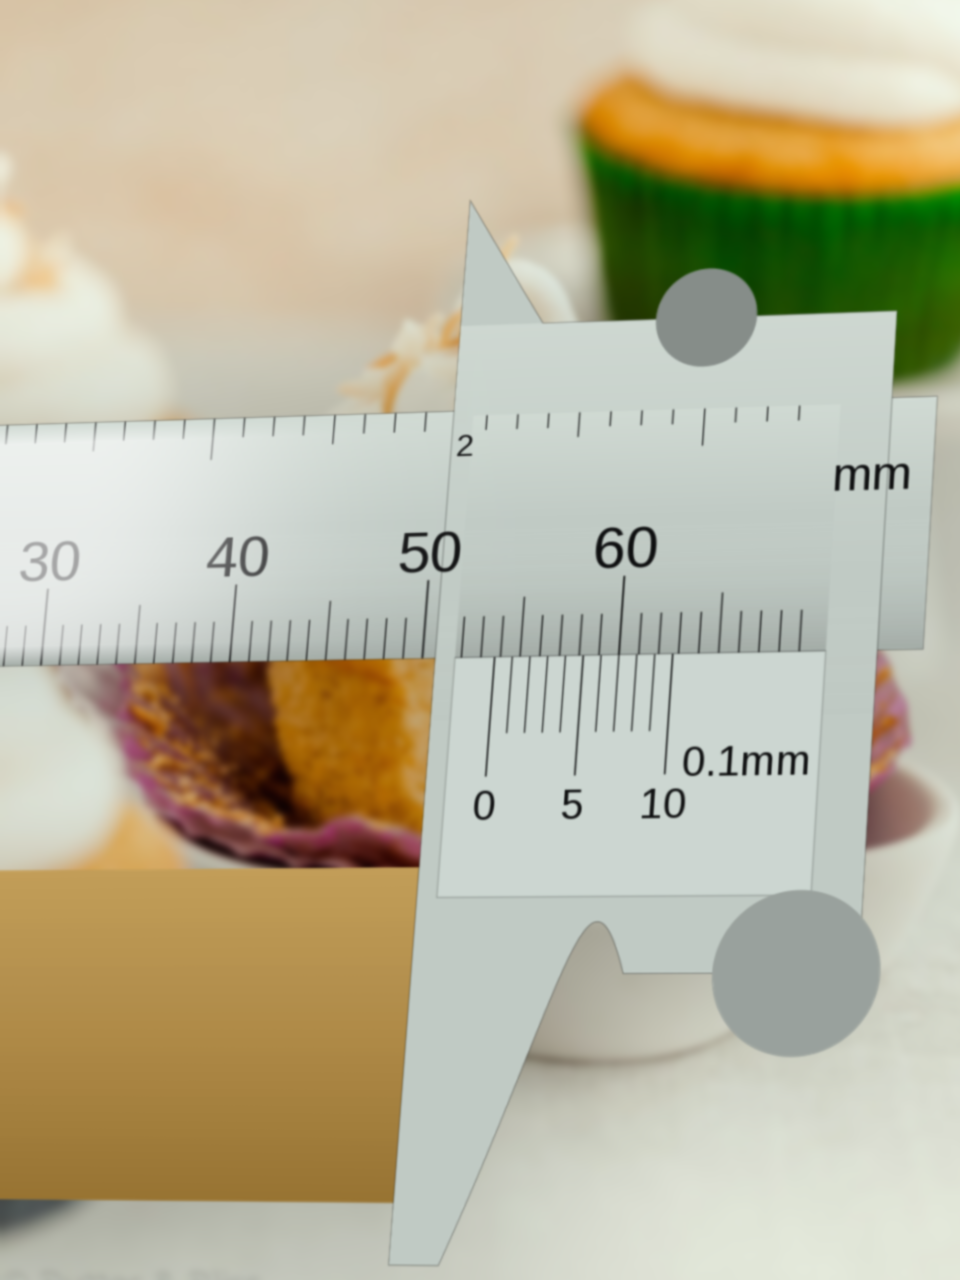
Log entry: 53.7 mm
